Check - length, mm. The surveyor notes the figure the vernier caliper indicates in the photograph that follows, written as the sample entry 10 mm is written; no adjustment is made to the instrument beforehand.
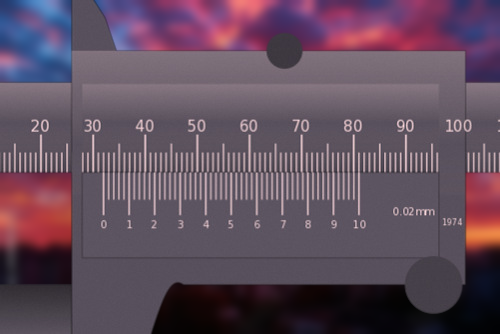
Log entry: 32.0 mm
